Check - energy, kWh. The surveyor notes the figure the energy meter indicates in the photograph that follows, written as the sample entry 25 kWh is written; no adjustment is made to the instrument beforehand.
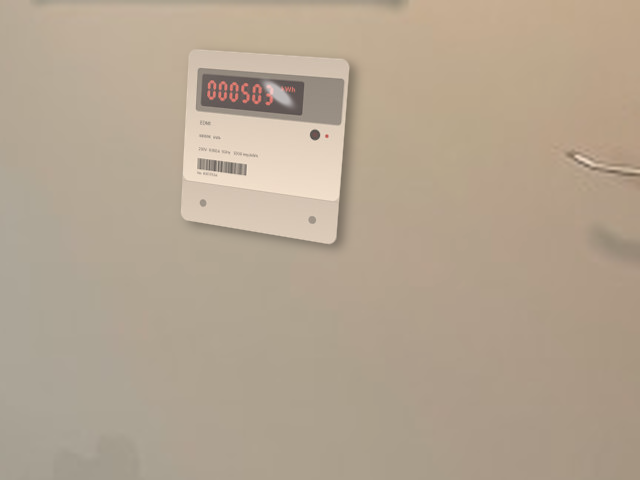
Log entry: 503 kWh
